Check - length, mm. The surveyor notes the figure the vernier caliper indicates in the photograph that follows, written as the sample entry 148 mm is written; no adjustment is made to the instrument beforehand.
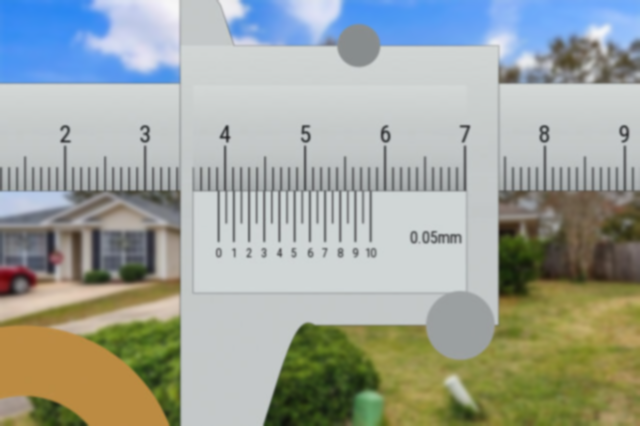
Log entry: 39.2 mm
